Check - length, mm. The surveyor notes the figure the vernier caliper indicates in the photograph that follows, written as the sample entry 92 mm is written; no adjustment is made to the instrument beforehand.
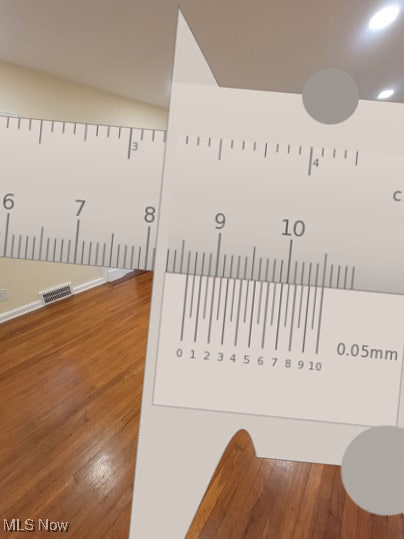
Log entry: 86.0 mm
